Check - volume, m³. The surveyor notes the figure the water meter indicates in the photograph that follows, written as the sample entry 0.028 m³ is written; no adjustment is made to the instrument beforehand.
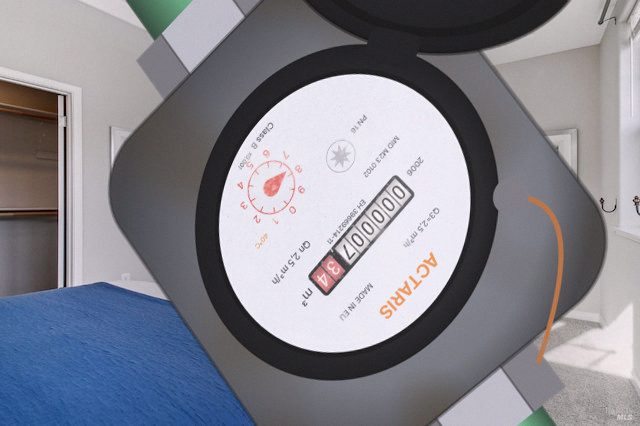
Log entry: 7.347 m³
